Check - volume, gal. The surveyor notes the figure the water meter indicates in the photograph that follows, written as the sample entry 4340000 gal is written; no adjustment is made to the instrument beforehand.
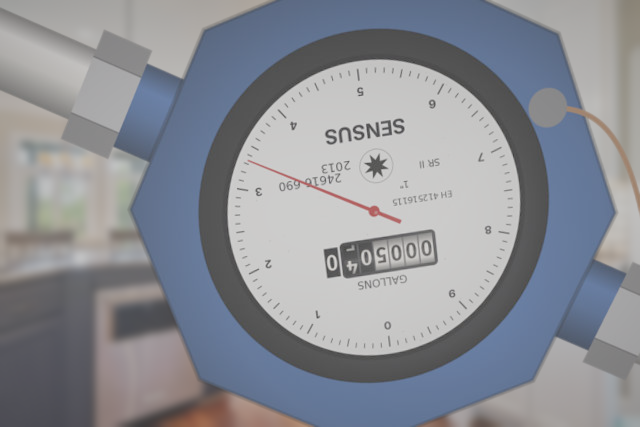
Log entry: 5043.3 gal
